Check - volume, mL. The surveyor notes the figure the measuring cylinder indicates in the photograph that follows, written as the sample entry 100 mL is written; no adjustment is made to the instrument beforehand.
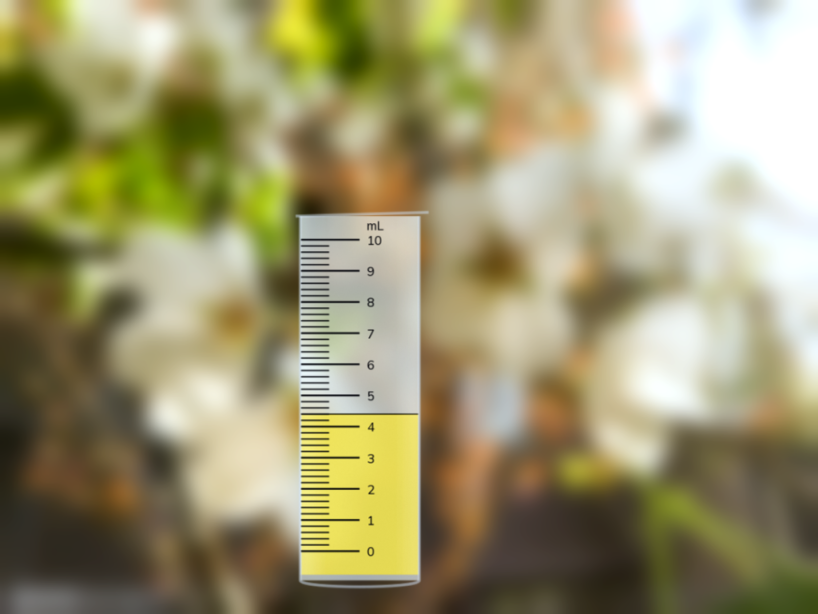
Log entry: 4.4 mL
